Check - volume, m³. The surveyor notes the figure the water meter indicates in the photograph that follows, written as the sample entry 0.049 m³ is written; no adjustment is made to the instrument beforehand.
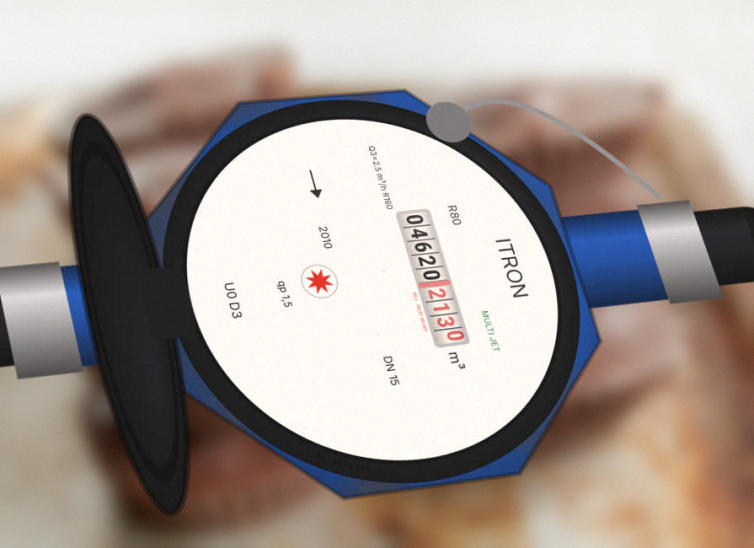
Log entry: 4620.2130 m³
